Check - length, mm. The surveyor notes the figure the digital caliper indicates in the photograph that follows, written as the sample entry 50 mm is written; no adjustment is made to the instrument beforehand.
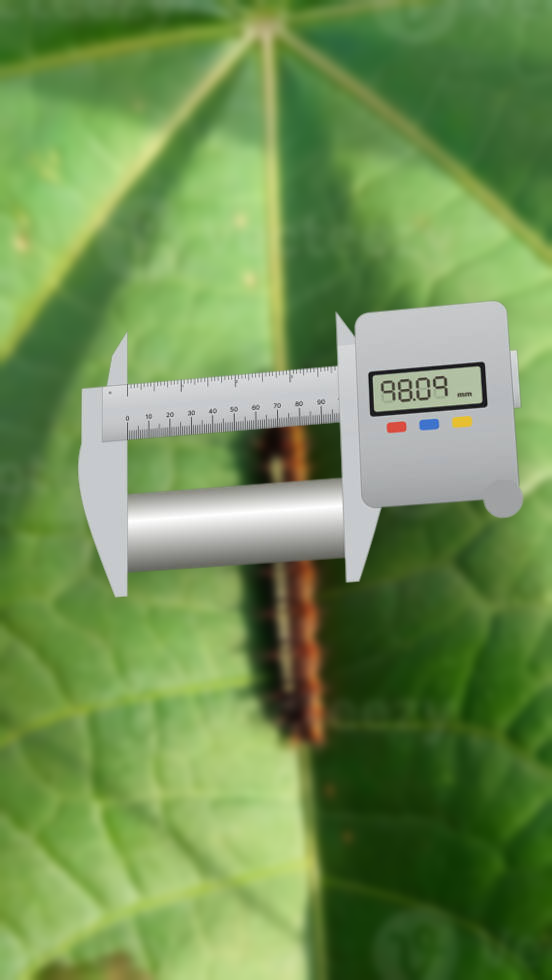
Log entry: 98.09 mm
